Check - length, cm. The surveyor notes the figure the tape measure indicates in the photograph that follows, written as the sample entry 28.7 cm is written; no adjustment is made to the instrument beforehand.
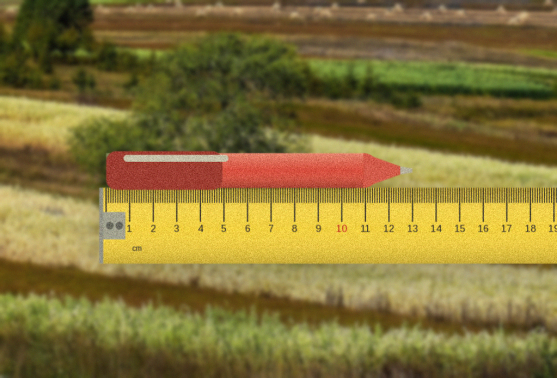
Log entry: 13 cm
